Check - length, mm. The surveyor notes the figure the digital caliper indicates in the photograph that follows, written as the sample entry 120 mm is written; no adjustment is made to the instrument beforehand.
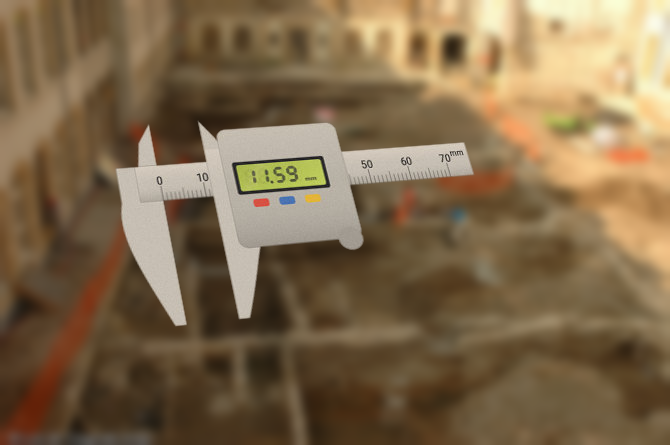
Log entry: 11.59 mm
